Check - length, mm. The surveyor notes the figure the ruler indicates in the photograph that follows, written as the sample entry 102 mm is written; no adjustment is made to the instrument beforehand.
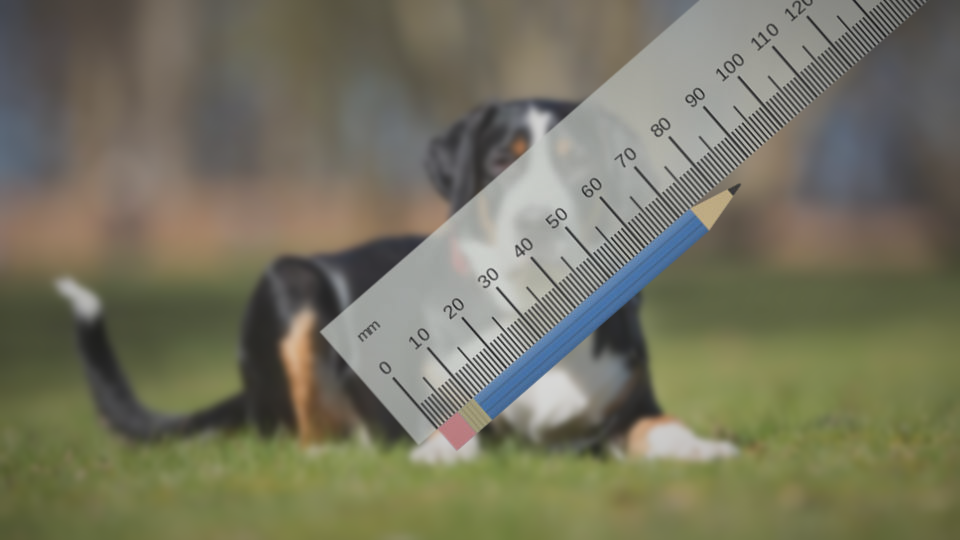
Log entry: 85 mm
